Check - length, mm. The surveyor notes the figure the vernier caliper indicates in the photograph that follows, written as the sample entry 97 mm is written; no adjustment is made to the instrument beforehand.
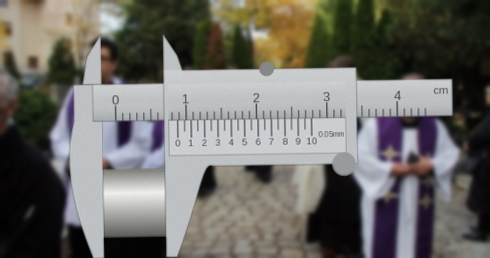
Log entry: 8.8 mm
